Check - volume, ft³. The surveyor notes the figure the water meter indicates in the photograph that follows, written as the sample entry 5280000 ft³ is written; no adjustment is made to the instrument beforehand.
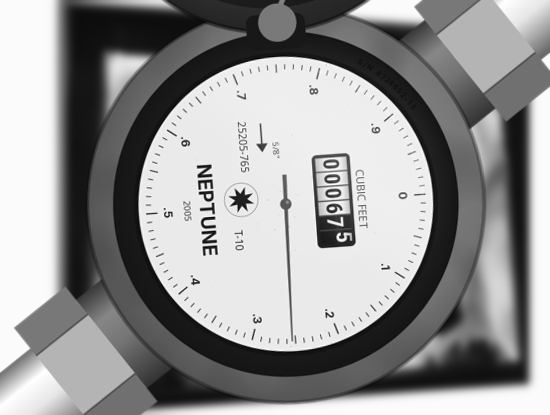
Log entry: 675.25 ft³
